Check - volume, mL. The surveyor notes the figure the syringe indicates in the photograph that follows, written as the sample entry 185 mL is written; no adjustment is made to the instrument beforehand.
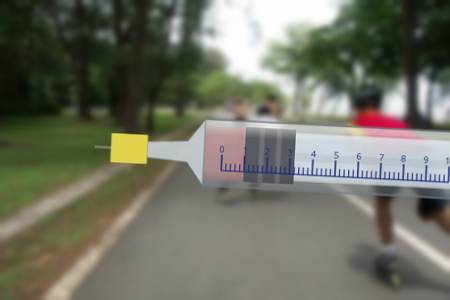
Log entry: 1 mL
